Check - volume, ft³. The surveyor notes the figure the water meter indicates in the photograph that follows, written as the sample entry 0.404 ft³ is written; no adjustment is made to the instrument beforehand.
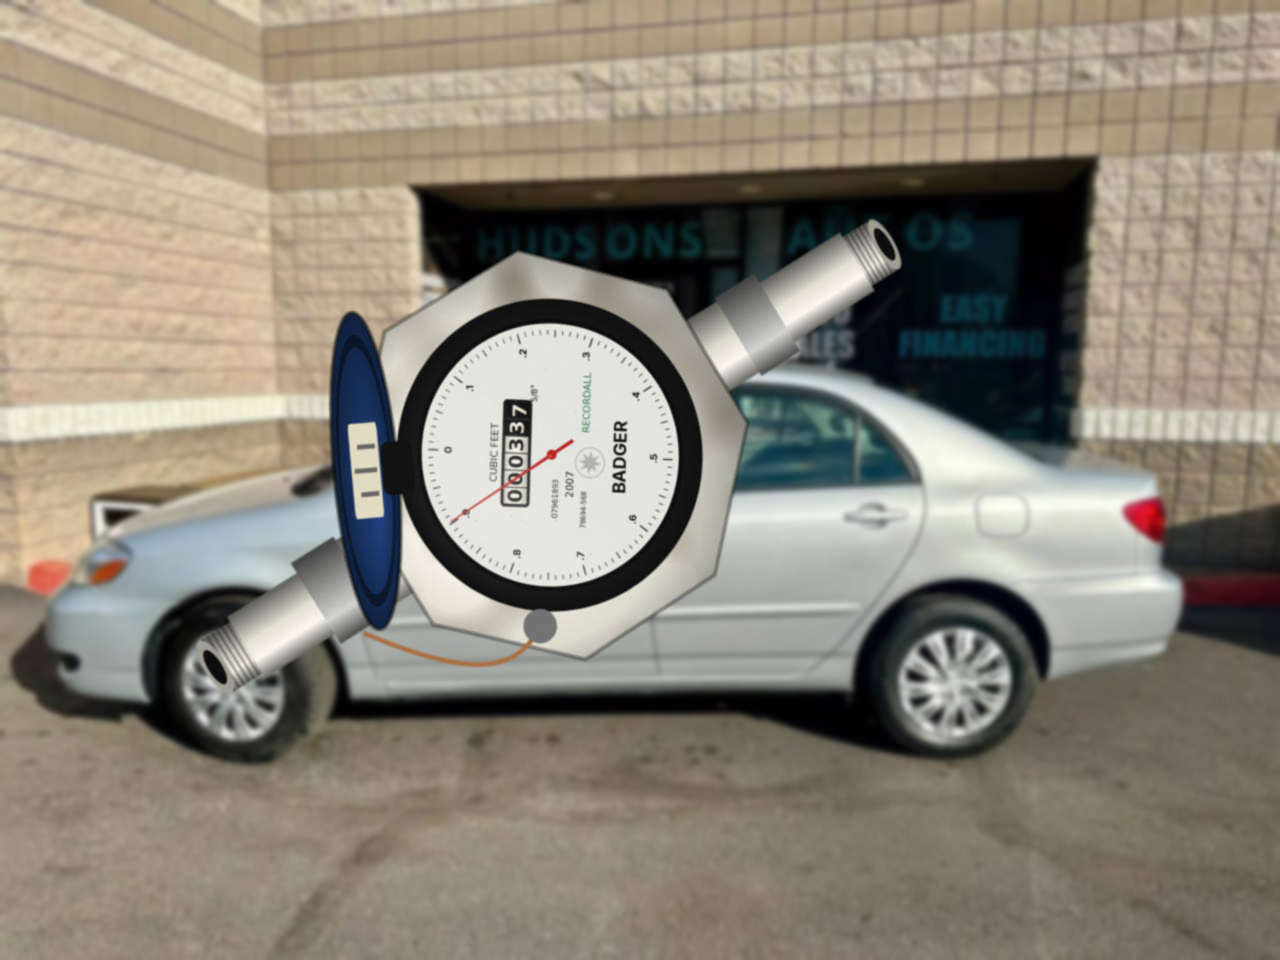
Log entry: 336.90 ft³
